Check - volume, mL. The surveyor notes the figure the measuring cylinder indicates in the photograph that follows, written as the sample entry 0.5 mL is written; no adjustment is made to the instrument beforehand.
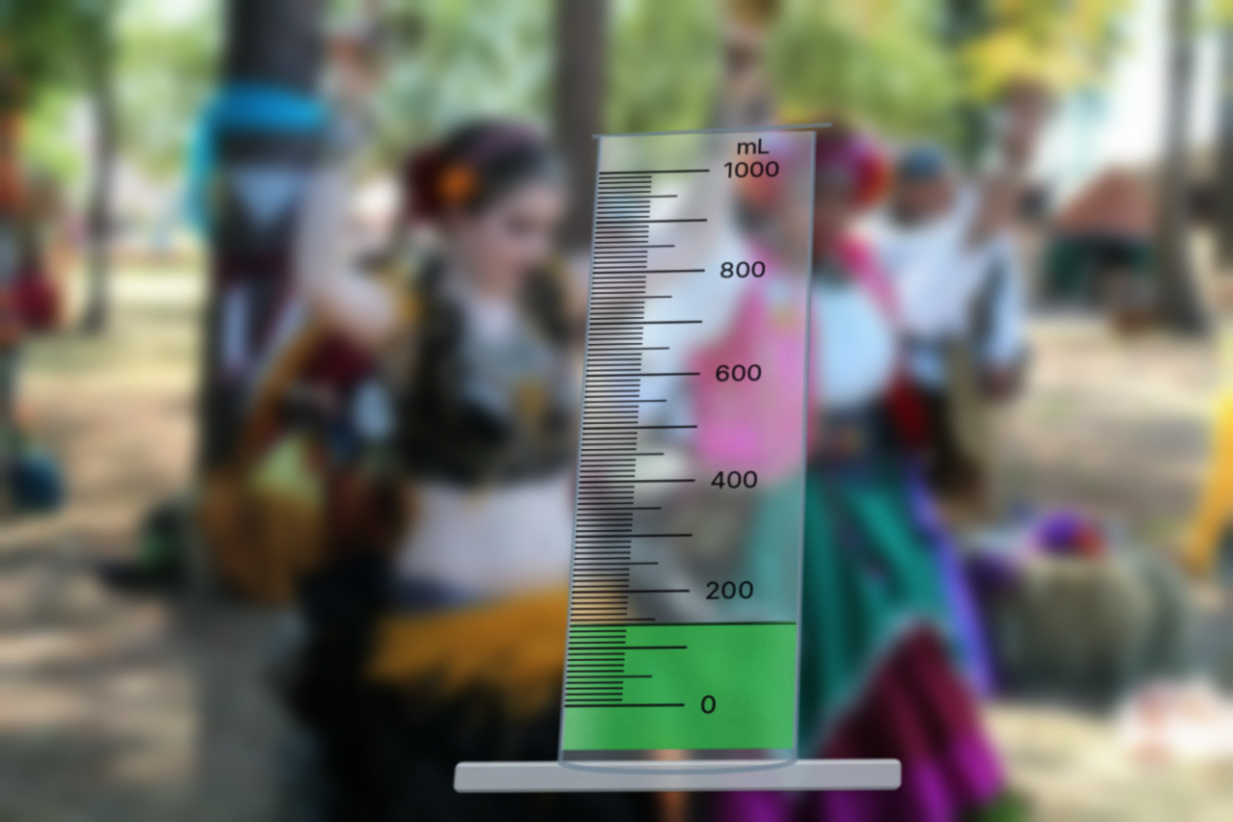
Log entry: 140 mL
